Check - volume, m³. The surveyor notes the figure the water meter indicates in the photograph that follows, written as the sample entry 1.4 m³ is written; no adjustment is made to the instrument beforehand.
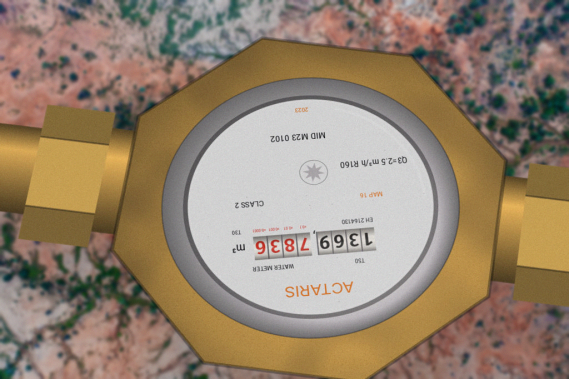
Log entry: 1369.7836 m³
